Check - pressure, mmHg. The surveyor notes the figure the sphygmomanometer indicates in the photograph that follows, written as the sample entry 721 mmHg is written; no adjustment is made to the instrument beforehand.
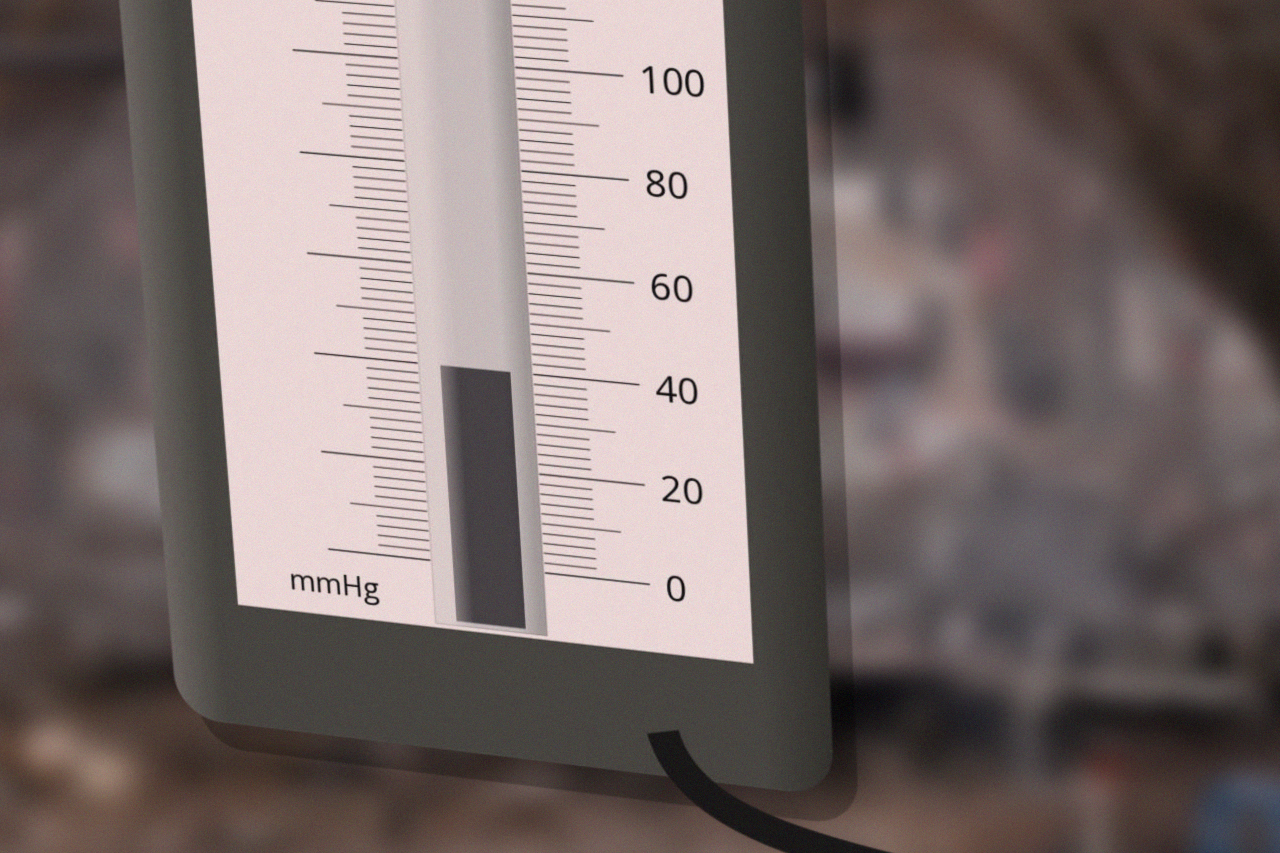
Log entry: 40 mmHg
